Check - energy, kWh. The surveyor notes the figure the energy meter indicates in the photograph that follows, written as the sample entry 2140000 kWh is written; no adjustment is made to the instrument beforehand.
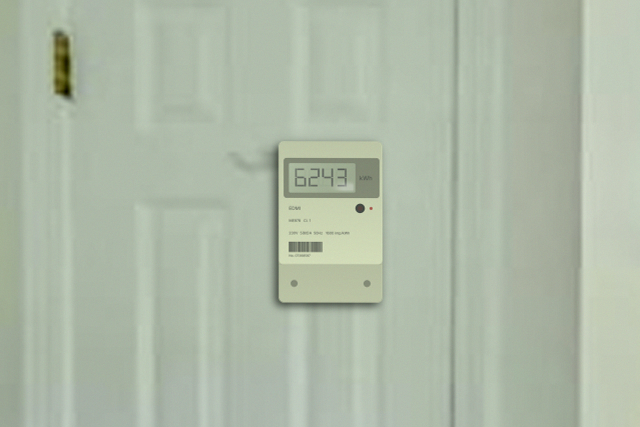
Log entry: 6243 kWh
